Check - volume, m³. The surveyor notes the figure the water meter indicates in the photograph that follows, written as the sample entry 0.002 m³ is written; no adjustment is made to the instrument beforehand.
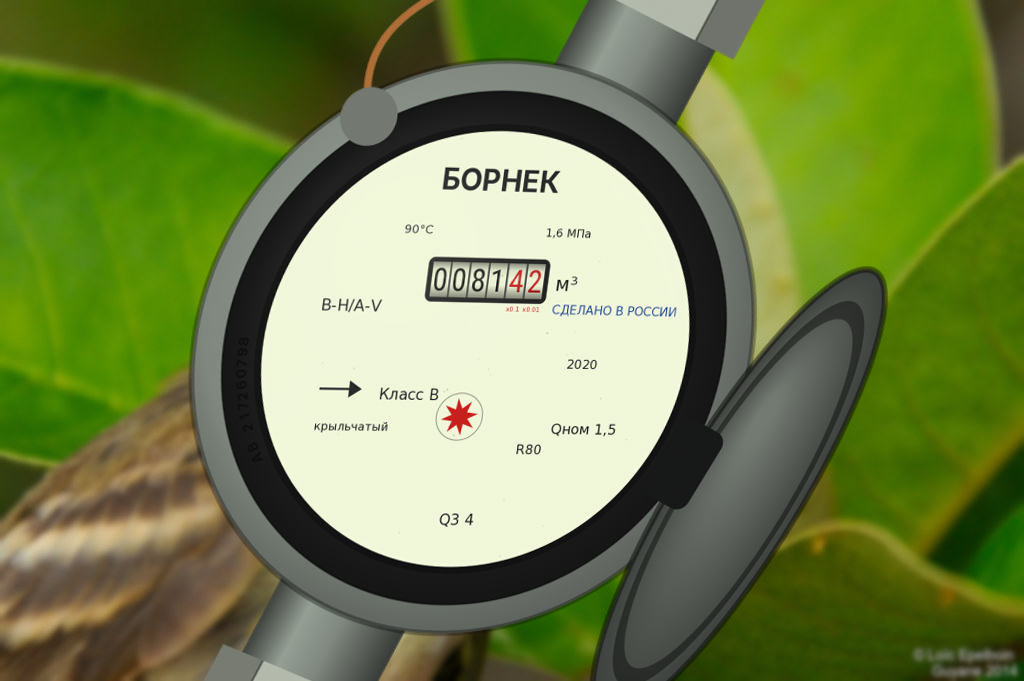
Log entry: 81.42 m³
